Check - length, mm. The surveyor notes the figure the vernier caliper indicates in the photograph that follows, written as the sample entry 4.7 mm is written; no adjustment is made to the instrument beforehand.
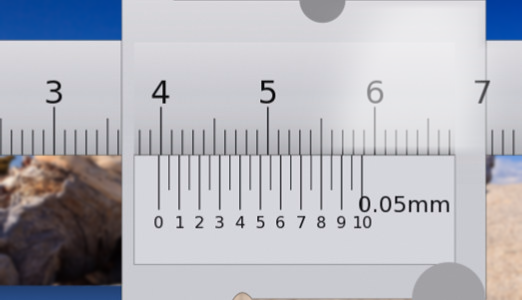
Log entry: 39.8 mm
